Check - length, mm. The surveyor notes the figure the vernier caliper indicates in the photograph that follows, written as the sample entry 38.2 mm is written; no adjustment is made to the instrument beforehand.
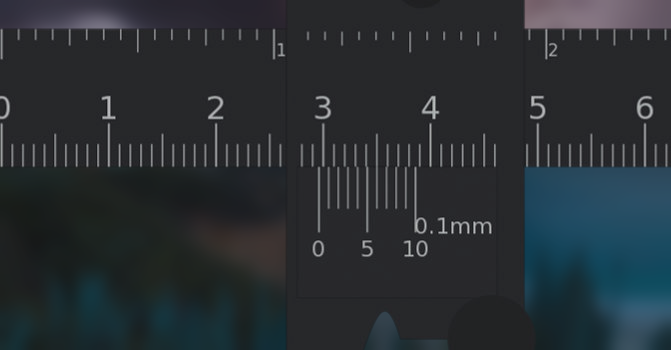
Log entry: 29.6 mm
